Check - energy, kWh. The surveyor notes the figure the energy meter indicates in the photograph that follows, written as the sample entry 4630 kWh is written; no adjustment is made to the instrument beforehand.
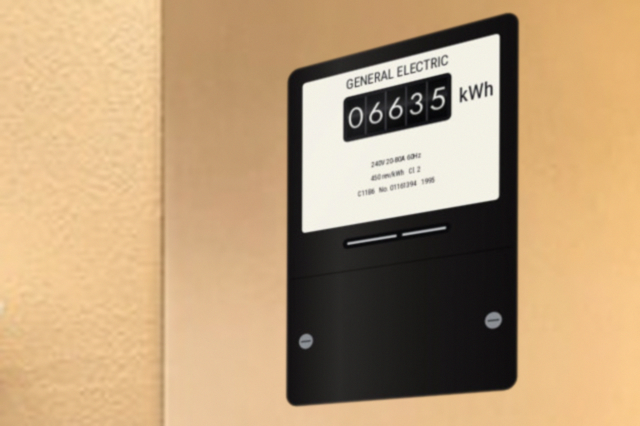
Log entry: 6635 kWh
